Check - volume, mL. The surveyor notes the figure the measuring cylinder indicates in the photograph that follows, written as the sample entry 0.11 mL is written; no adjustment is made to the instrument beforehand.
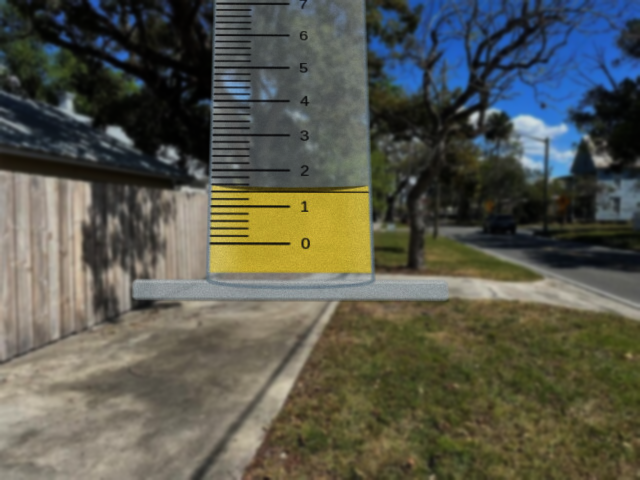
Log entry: 1.4 mL
